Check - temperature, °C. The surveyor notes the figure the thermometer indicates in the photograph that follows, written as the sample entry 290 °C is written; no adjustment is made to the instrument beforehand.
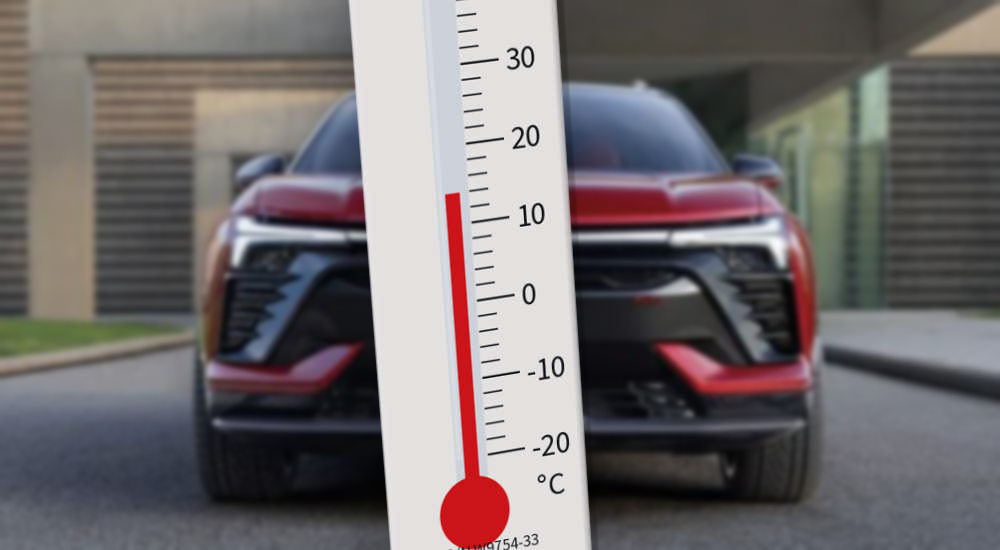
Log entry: 14 °C
